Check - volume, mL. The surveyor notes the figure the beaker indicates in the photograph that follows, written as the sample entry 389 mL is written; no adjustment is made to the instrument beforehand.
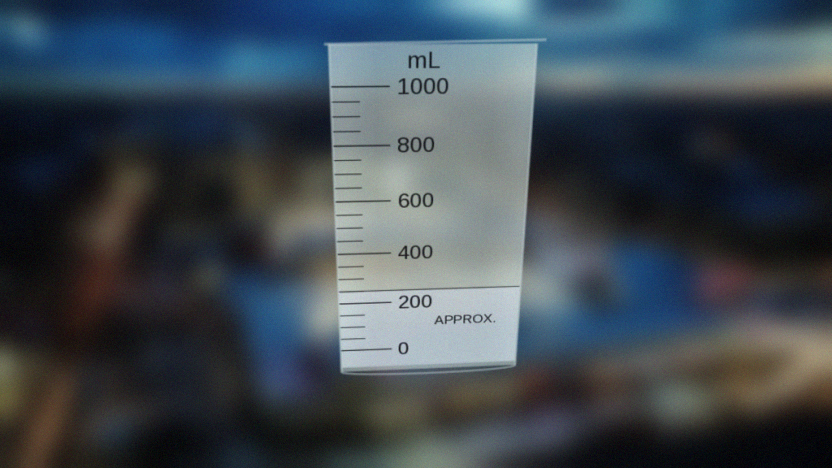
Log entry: 250 mL
